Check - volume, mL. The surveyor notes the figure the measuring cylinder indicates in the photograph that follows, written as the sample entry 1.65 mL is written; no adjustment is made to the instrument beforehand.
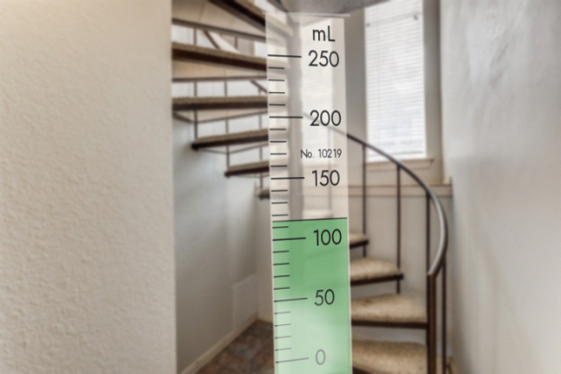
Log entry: 115 mL
